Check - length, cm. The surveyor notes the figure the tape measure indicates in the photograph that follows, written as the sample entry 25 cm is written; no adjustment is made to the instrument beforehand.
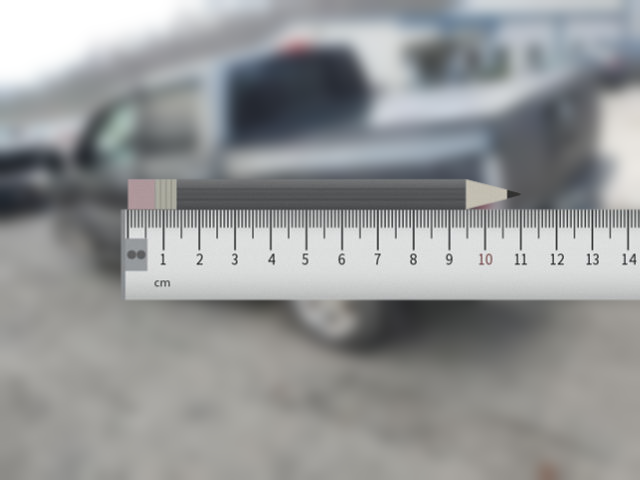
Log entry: 11 cm
